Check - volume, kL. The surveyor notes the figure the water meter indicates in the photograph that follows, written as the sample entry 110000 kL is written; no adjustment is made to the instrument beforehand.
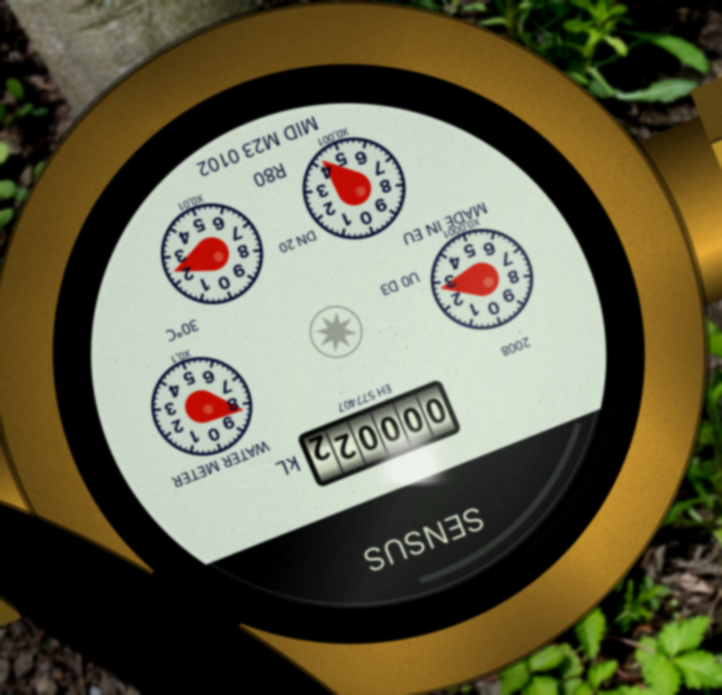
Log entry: 21.8242 kL
